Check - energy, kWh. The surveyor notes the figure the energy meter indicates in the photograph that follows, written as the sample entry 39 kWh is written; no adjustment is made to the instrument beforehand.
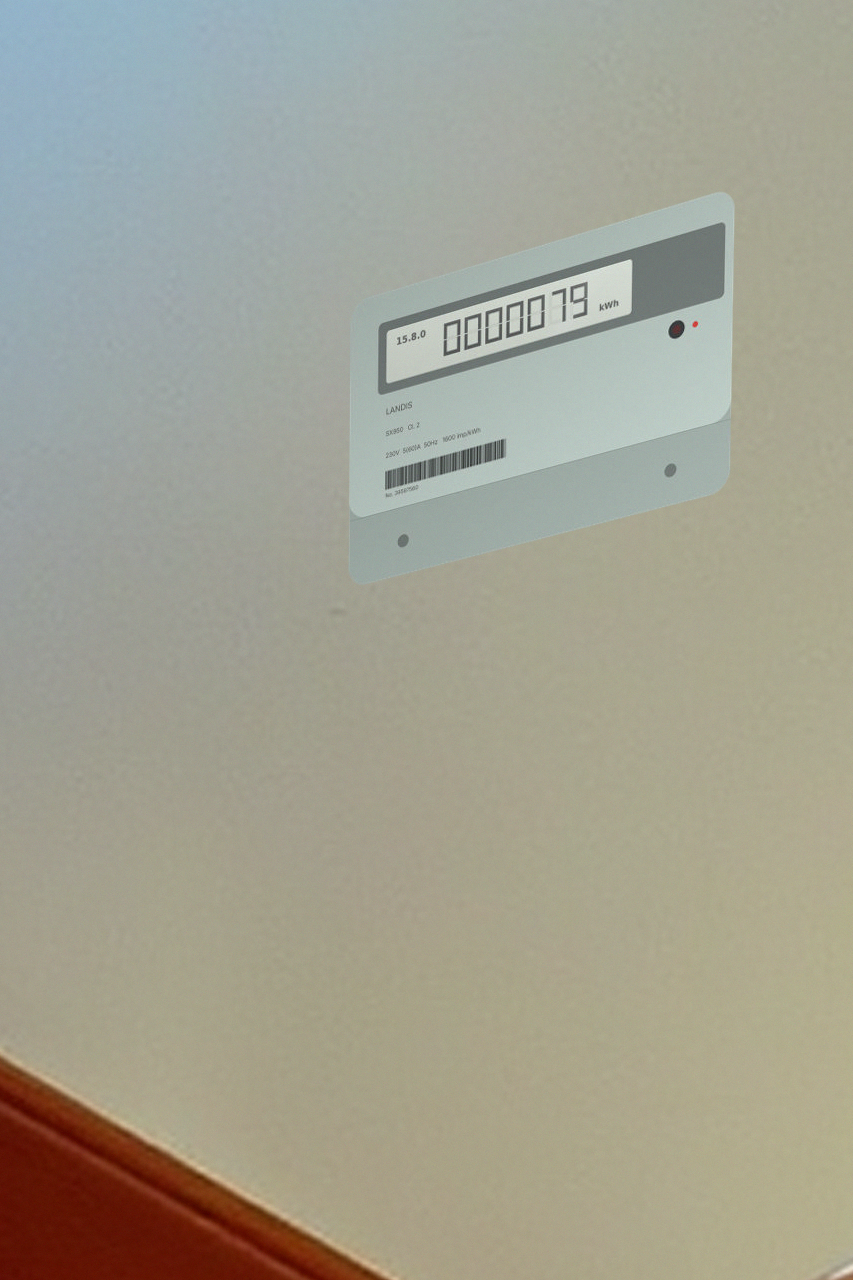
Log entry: 79 kWh
